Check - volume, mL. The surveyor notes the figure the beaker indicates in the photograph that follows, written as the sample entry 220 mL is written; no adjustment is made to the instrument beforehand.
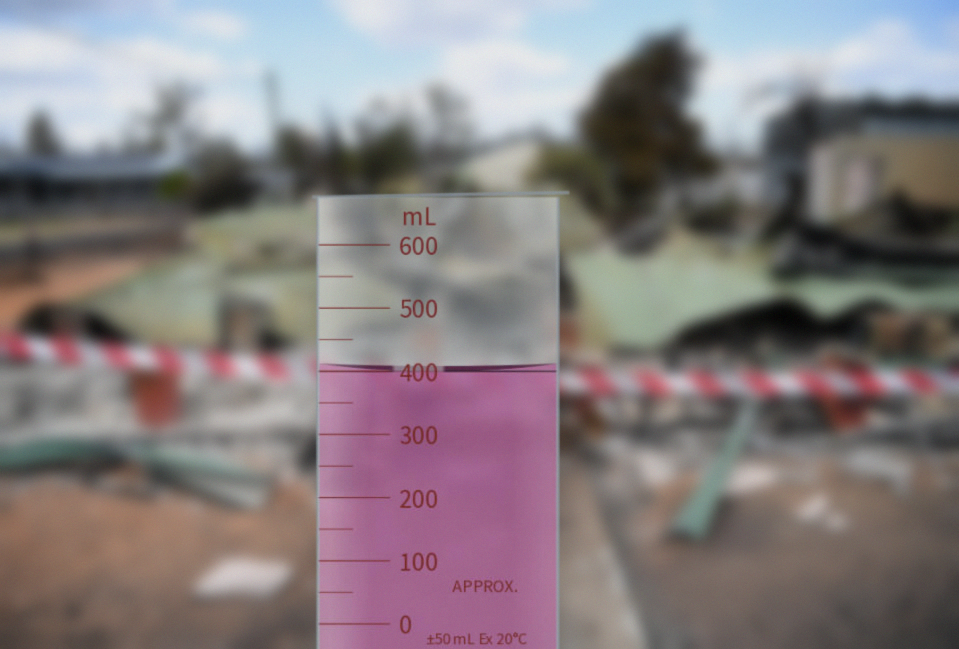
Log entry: 400 mL
